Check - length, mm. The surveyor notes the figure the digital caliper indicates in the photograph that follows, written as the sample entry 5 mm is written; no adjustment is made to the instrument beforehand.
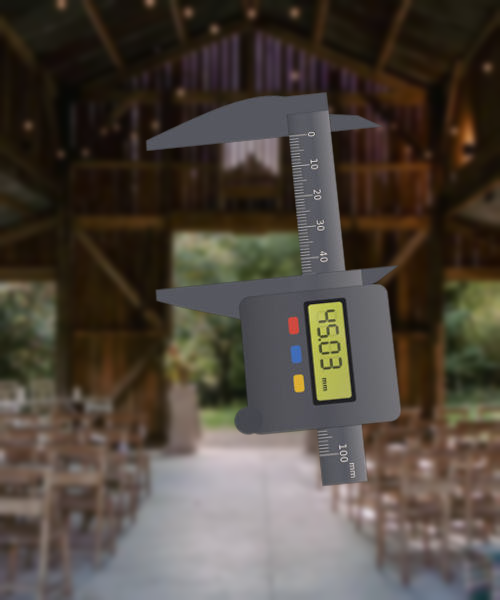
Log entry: 45.03 mm
